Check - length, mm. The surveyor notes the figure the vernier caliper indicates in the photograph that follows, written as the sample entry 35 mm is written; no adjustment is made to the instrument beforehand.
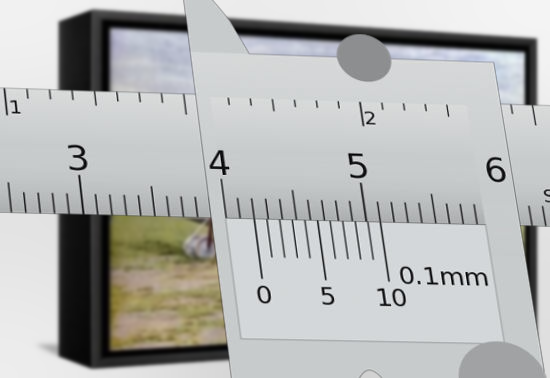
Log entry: 42.0 mm
